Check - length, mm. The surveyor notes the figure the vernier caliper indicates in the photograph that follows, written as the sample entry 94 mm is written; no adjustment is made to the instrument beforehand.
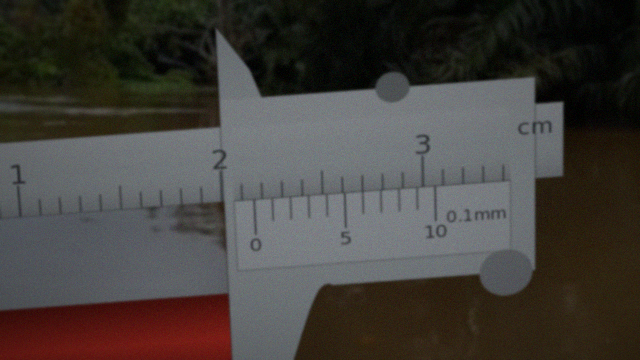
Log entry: 21.6 mm
